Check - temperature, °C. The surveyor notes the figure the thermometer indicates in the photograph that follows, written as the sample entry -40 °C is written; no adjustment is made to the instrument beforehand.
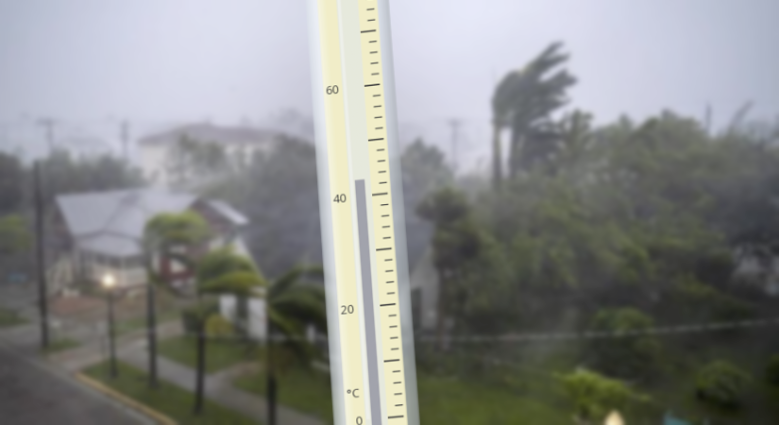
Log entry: 43 °C
